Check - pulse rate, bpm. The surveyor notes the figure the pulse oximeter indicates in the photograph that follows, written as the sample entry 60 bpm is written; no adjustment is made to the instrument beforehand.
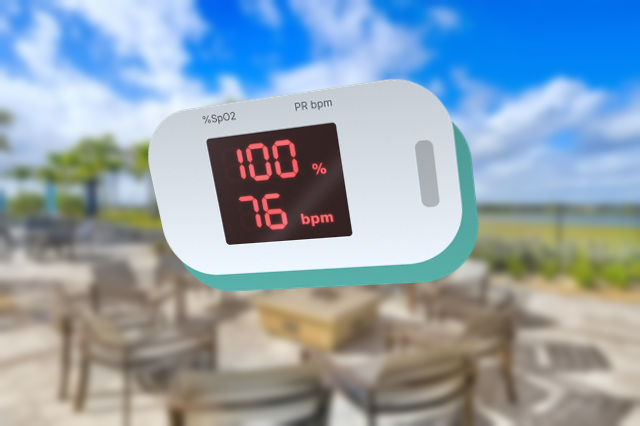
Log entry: 76 bpm
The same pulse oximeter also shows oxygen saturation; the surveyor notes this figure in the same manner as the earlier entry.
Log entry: 100 %
